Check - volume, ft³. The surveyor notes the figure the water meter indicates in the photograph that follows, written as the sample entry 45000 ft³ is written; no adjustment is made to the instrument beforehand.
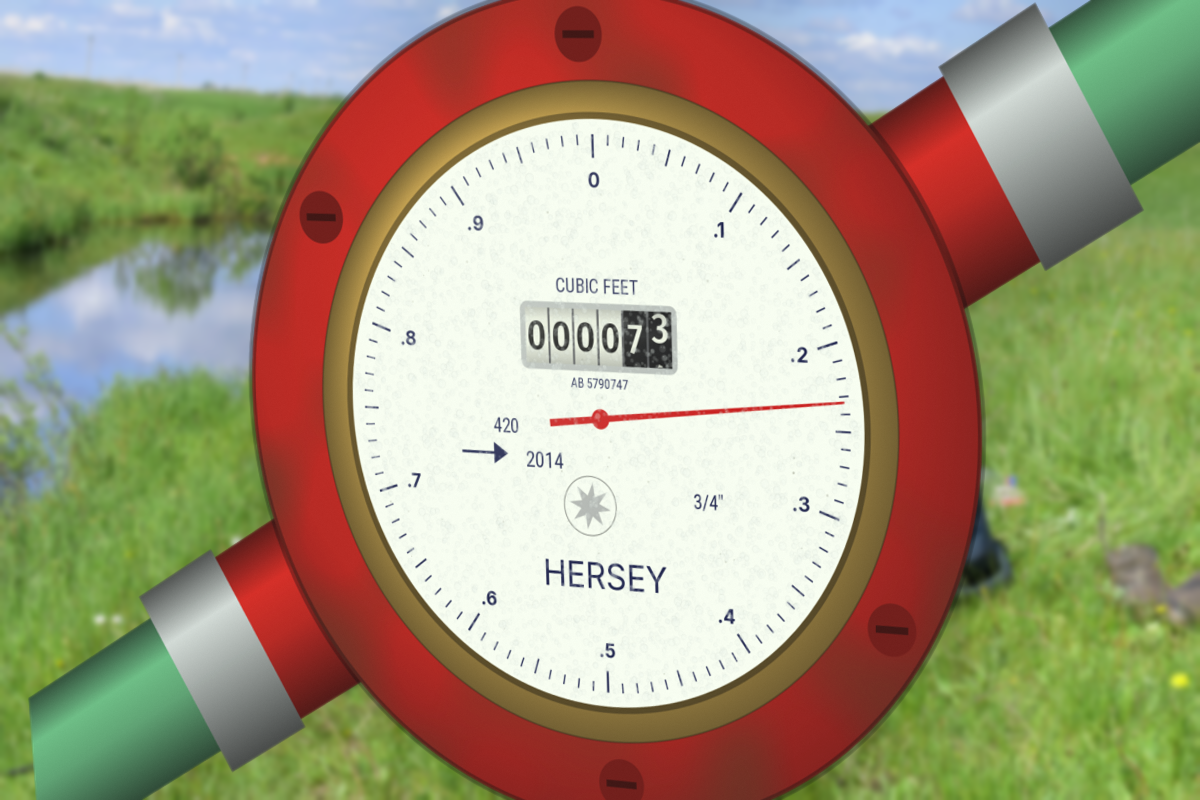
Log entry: 73.23 ft³
